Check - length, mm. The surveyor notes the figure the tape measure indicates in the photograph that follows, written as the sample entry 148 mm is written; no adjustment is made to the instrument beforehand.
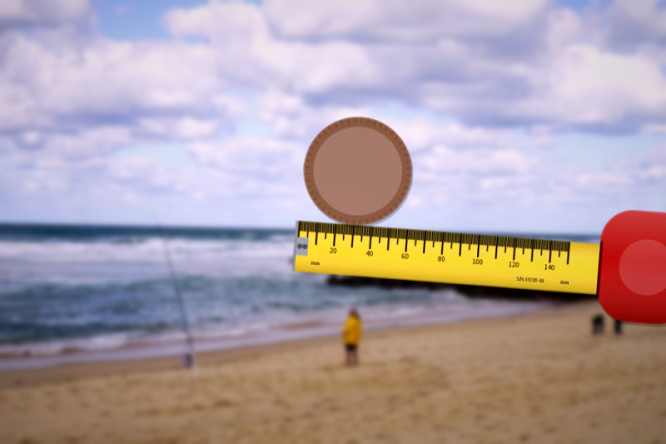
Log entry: 60 mm
